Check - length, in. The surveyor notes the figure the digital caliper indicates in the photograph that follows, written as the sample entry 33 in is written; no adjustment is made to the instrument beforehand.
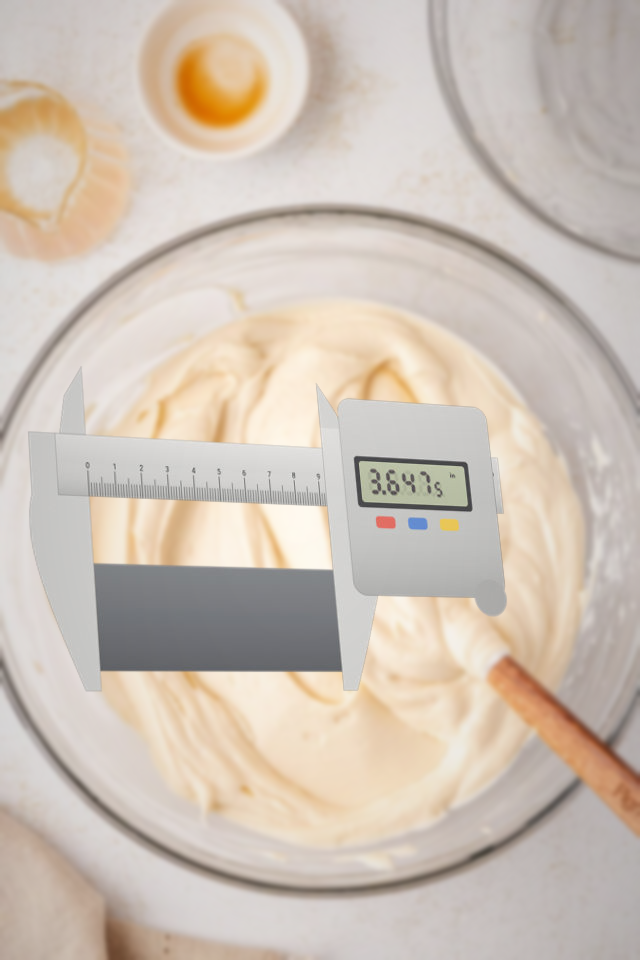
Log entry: 3.6475 in
